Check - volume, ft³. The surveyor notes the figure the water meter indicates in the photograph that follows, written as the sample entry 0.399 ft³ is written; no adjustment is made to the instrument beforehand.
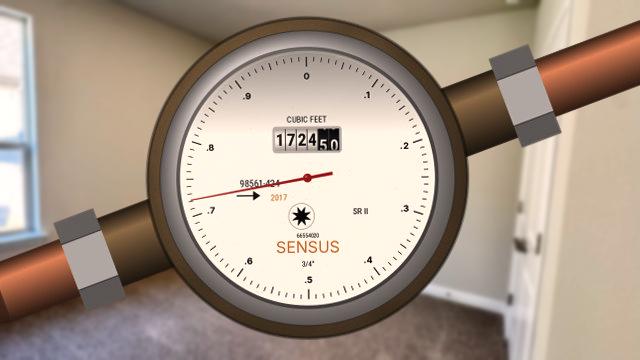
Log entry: 172449.72 ft³
